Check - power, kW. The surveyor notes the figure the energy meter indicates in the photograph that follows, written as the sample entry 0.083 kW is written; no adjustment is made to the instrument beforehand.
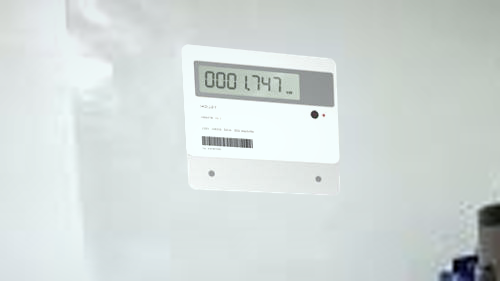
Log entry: 1.747 kW
